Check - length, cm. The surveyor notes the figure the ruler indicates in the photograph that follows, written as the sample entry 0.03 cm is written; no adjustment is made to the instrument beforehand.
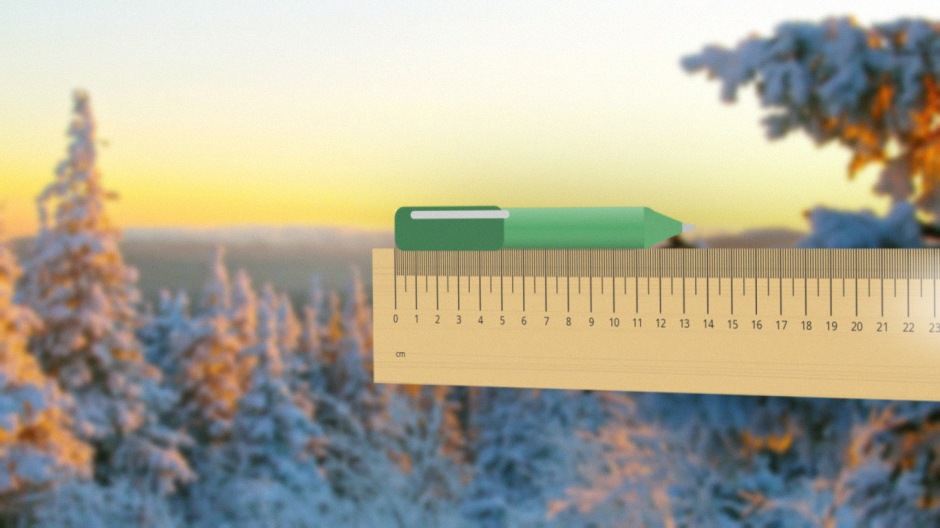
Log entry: 13.5 cm
